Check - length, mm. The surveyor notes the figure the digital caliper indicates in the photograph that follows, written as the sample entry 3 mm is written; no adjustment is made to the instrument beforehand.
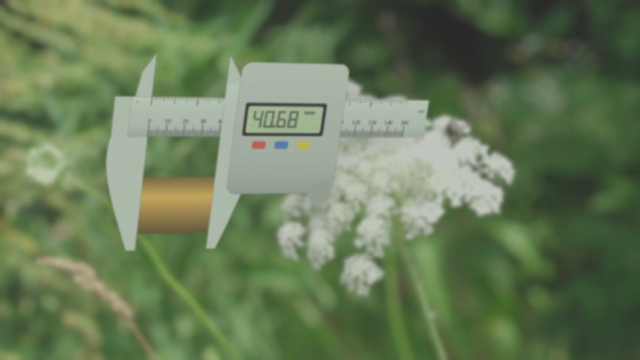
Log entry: 40.68 mm
